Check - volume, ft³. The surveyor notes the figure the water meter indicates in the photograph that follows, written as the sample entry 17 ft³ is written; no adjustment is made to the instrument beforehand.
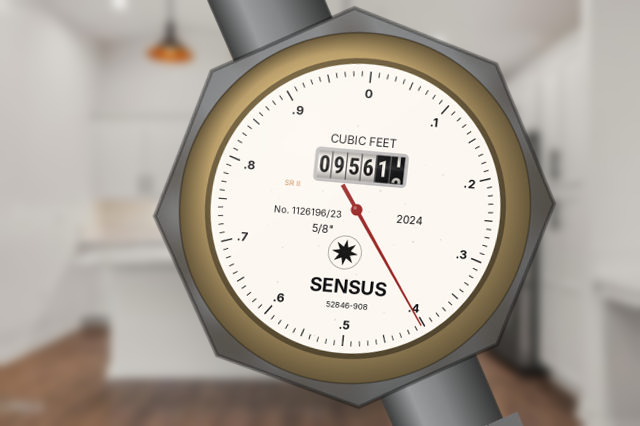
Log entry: 95611.40 ft³
